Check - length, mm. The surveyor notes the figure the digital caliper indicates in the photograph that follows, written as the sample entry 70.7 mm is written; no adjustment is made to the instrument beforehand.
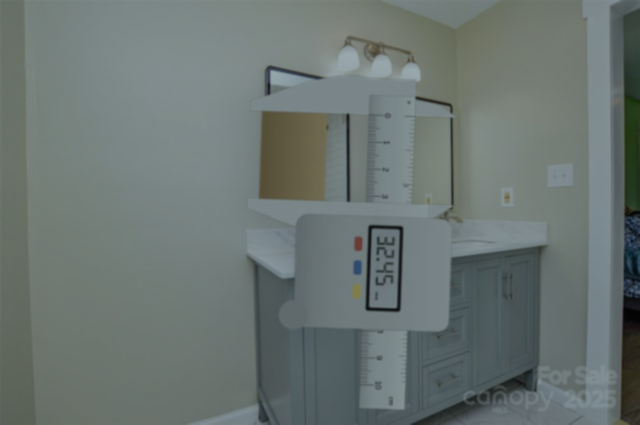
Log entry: 32.45 mm
